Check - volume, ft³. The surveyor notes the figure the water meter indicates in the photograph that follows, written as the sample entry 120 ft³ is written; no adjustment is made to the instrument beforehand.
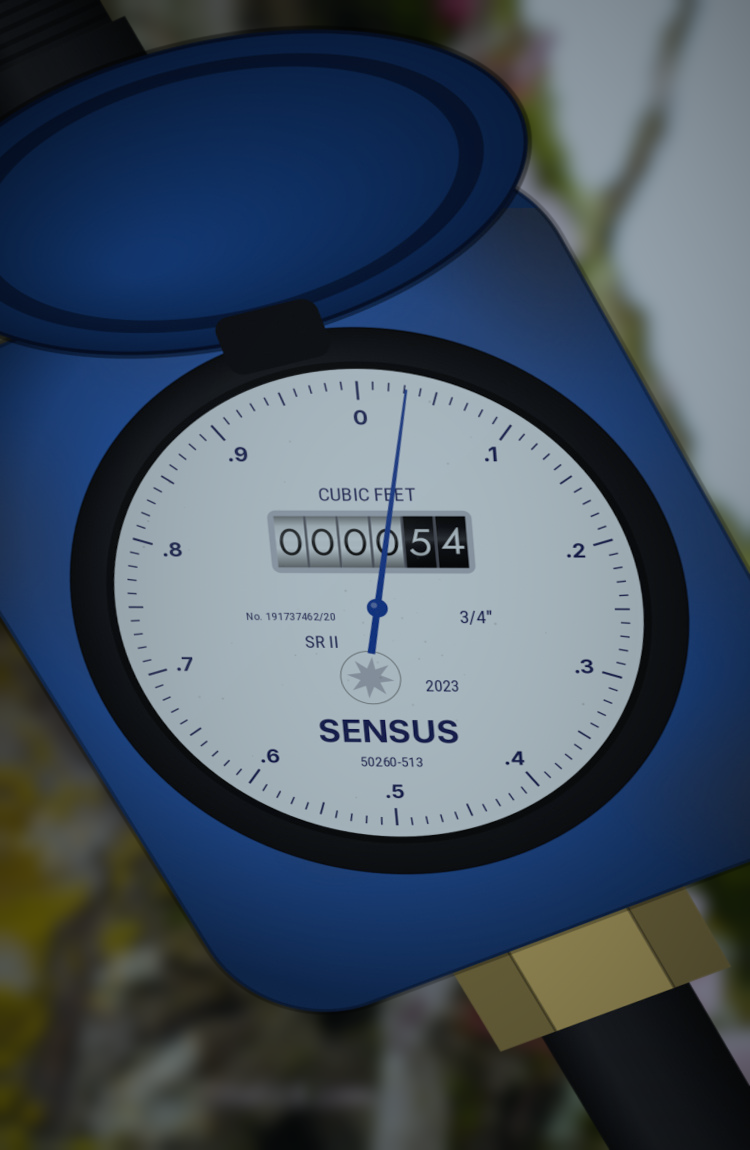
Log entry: 54.03 ft³
